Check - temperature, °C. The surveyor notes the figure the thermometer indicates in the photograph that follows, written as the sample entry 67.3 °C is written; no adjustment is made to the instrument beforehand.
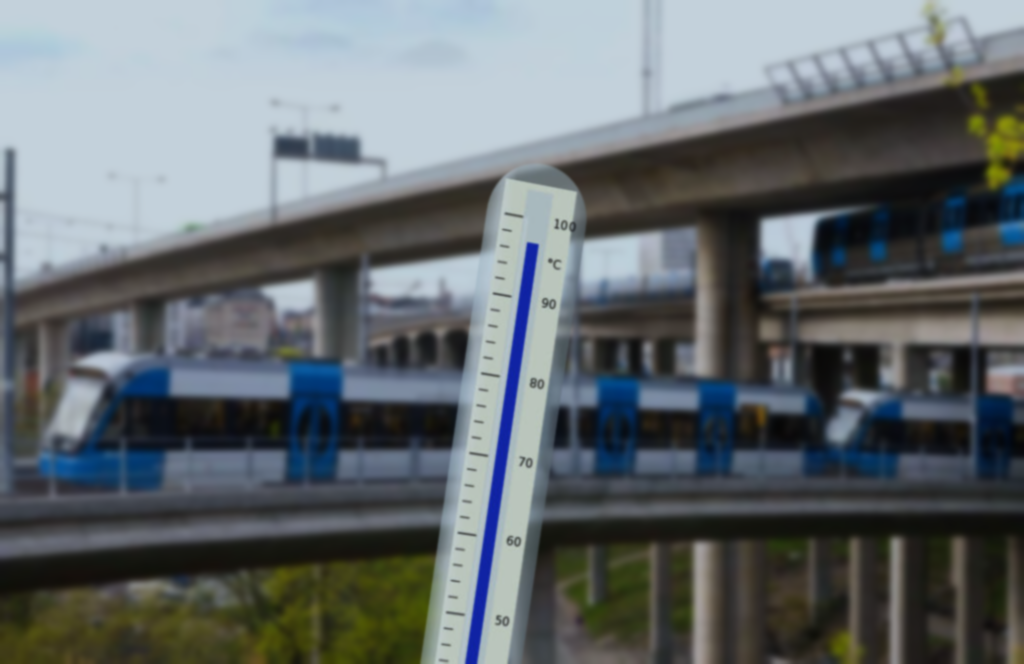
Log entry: 97 °C
